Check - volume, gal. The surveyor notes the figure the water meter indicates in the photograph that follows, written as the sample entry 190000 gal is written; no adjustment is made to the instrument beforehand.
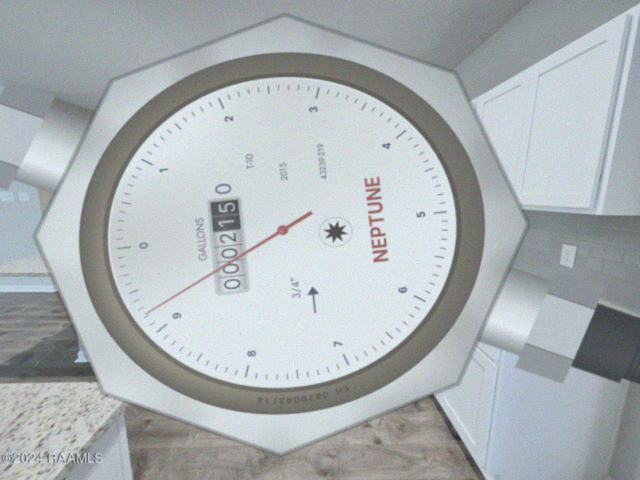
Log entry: 2149.2 gal
